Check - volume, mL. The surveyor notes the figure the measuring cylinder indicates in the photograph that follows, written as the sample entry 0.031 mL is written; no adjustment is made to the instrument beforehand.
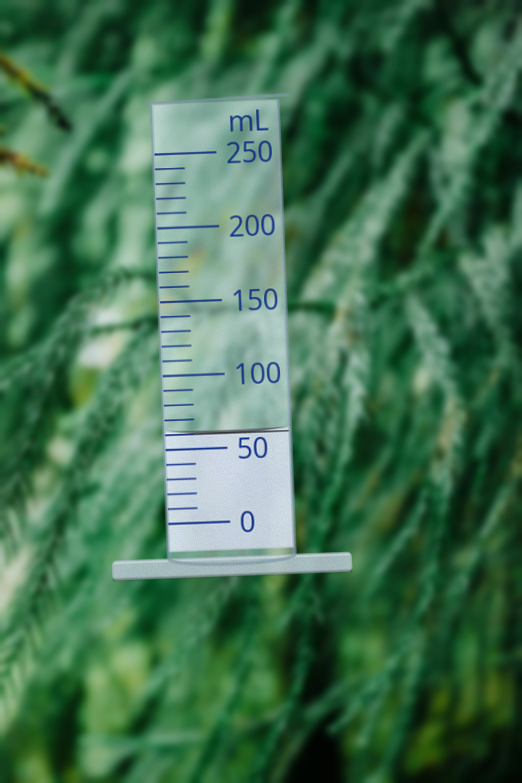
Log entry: 60 mL
